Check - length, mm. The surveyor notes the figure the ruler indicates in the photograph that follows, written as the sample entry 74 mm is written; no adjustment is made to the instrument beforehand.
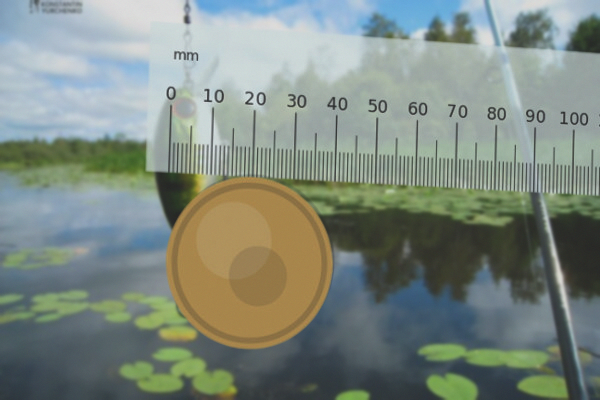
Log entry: 40 mm
